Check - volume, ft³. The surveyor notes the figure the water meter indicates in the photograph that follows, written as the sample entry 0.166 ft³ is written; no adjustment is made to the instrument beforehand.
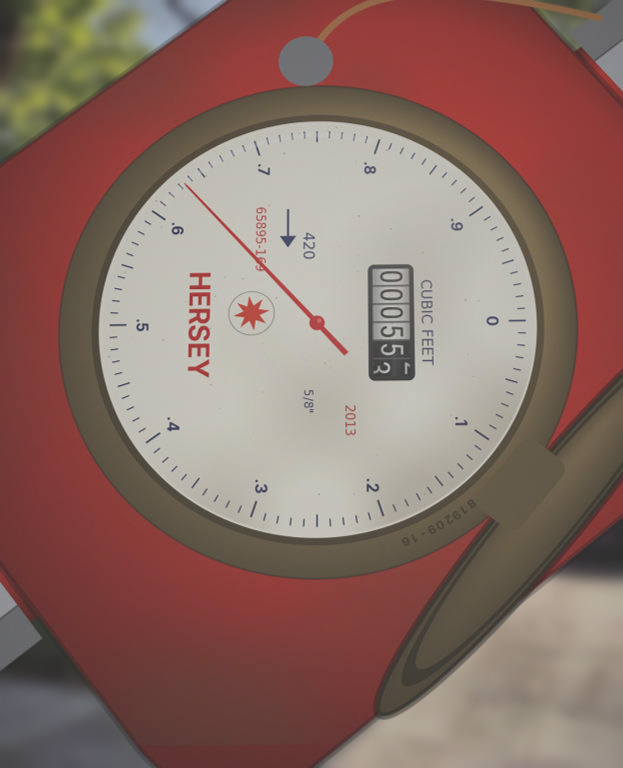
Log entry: 552.63 ft³
